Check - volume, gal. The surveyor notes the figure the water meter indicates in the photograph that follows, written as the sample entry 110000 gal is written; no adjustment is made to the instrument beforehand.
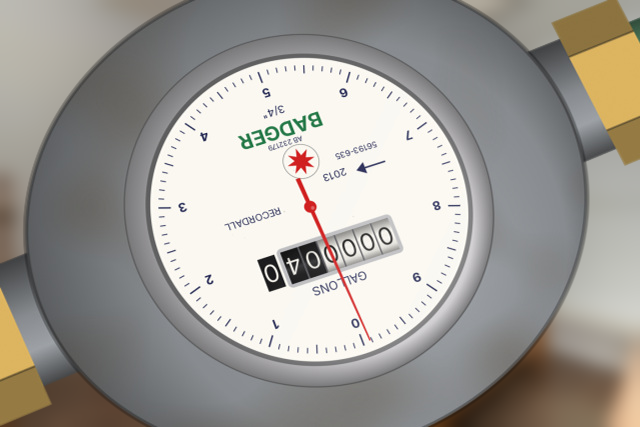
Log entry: 39.9 gal
